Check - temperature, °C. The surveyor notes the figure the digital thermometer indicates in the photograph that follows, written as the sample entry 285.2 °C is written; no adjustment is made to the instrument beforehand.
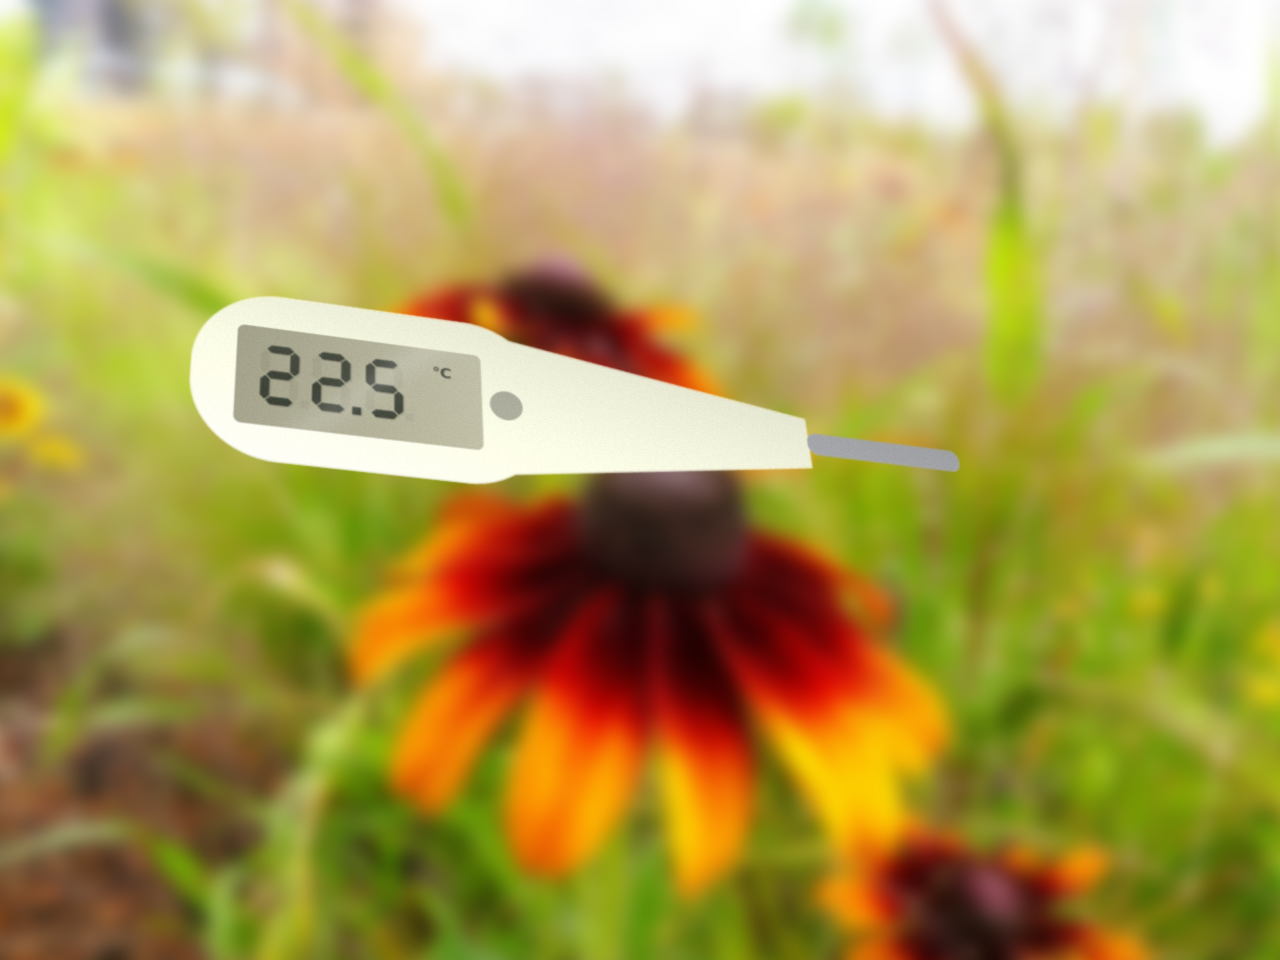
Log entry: 22.5 °C
